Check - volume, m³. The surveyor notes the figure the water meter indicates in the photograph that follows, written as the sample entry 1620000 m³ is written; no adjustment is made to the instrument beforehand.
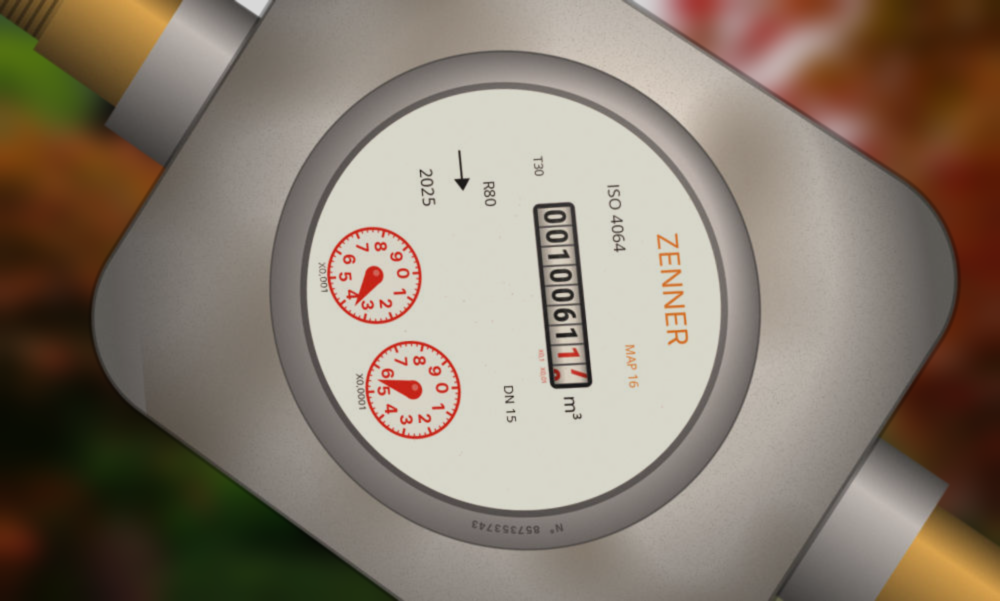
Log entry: 10061.1735 m³
